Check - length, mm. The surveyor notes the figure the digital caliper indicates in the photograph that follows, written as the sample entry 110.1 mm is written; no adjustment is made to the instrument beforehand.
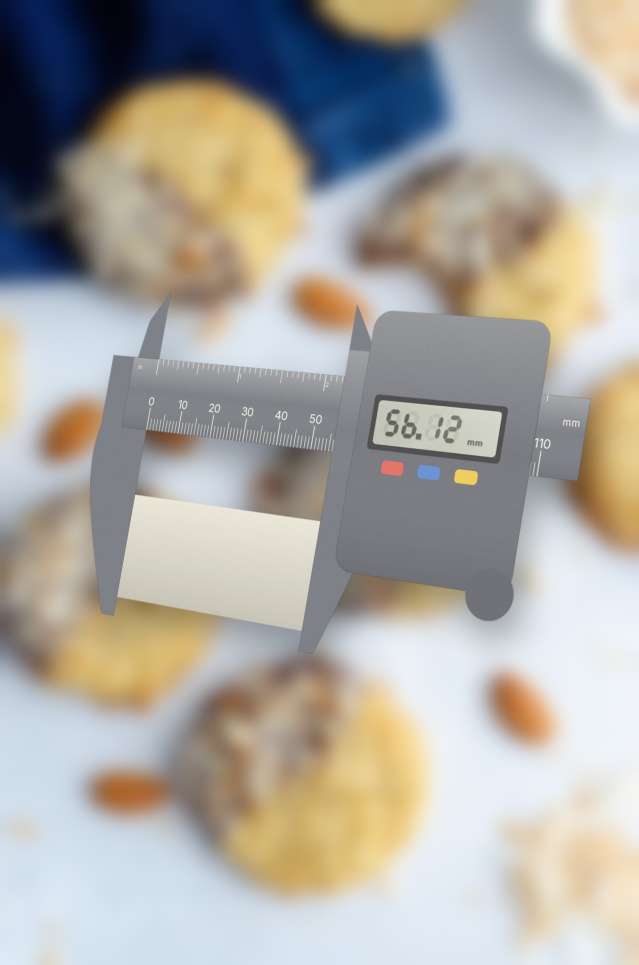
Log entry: 56.12 mm
